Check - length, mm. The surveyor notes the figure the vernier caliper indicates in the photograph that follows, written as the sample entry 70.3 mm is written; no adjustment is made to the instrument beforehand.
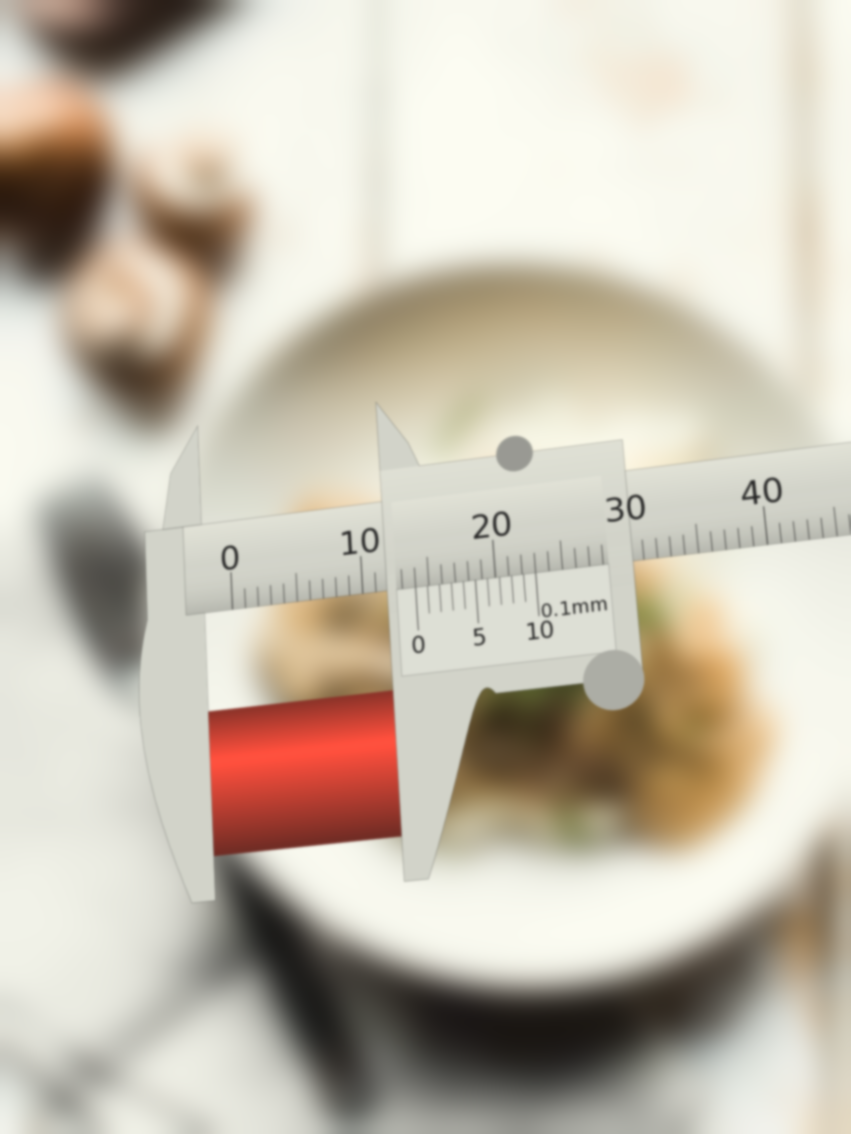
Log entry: 14.0 mm
